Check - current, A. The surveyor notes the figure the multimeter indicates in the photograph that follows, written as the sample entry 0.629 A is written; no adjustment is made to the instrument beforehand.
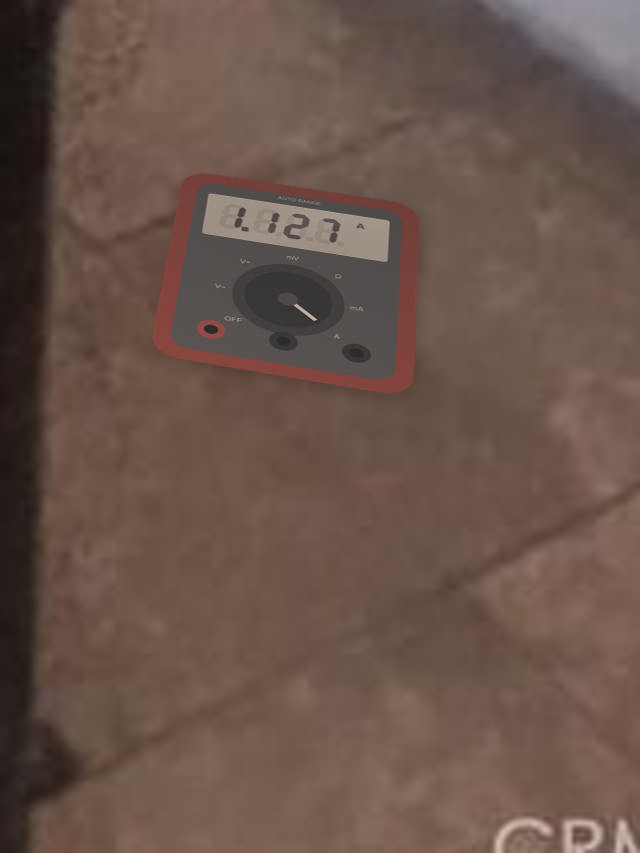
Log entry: 1.127 A
